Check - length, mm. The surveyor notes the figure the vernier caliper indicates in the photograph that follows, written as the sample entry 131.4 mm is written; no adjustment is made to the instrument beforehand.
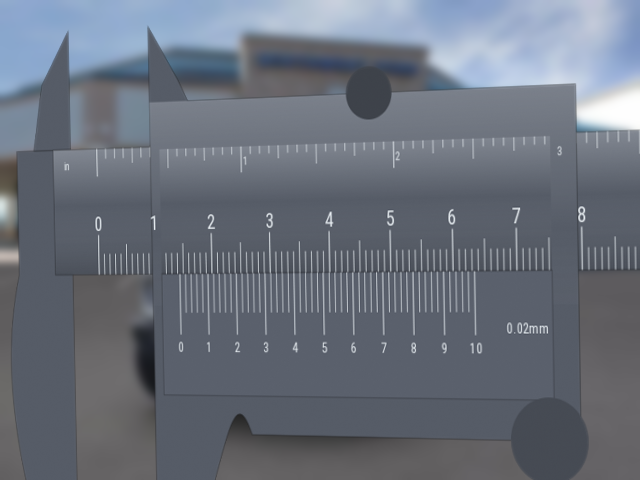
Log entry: 14.4 mm
